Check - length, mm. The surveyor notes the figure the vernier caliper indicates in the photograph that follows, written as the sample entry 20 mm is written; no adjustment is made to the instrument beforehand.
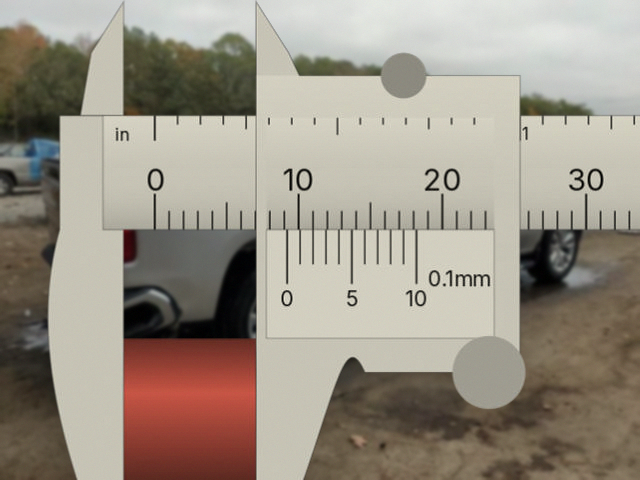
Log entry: 9.2 mm
